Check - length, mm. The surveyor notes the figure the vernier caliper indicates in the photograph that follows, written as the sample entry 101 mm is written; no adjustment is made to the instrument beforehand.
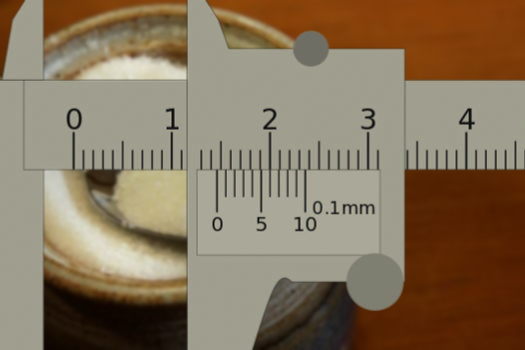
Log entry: 14.6 mm
